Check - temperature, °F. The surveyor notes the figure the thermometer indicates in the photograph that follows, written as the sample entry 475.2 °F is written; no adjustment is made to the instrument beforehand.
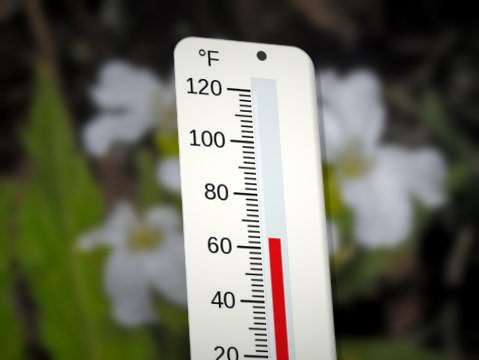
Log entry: 64 °F
